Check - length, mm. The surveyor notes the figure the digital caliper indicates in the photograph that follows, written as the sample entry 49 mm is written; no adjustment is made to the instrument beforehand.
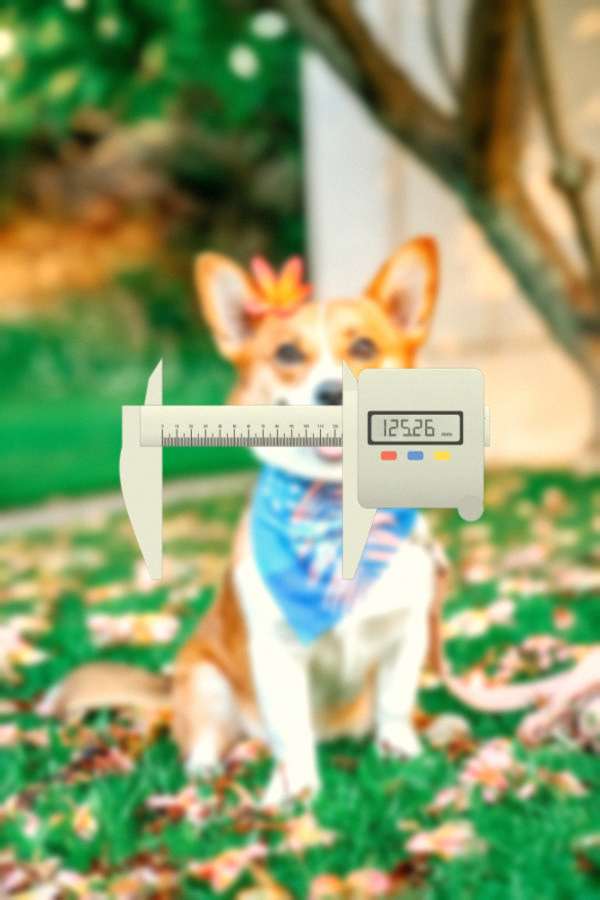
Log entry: 125.26 mm
